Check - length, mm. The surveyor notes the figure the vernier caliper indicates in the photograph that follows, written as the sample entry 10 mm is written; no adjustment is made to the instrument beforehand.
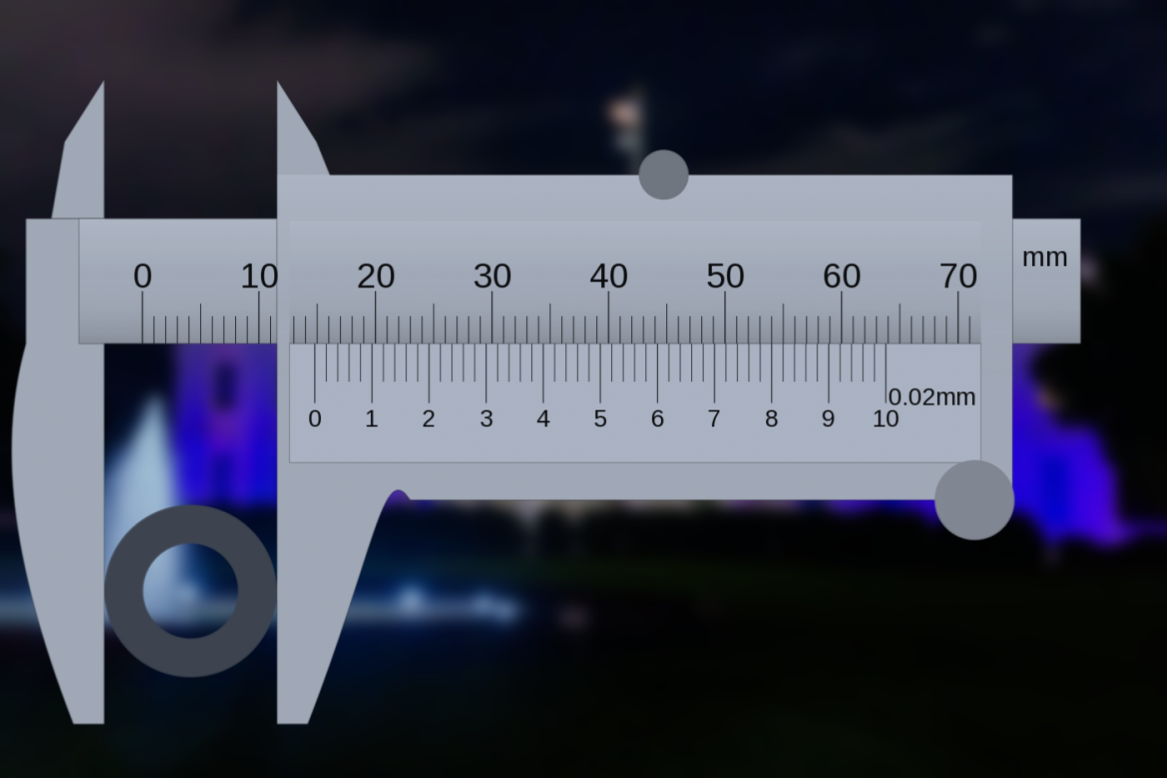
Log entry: 14.8 mm
